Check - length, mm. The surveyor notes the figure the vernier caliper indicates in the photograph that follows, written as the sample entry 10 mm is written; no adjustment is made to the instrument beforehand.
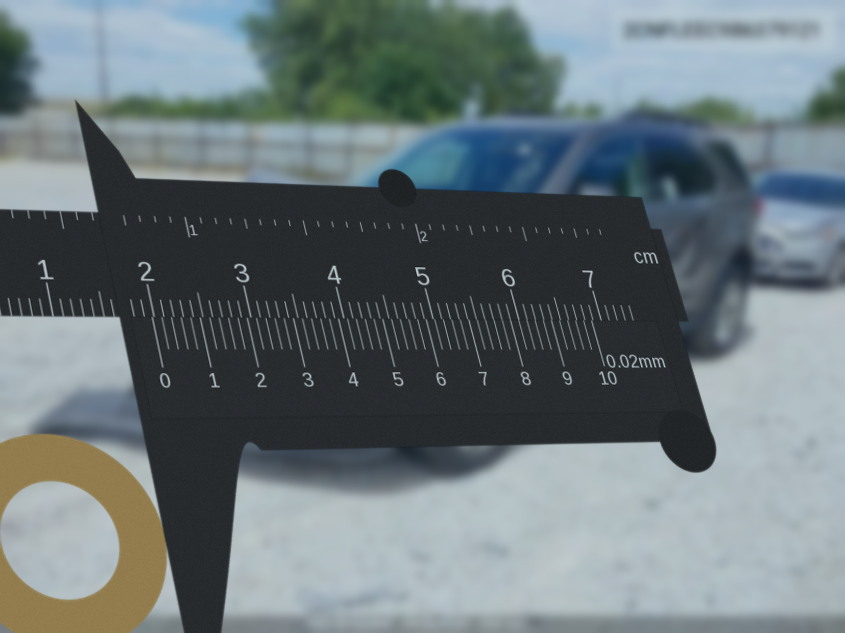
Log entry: 19.8 mm
